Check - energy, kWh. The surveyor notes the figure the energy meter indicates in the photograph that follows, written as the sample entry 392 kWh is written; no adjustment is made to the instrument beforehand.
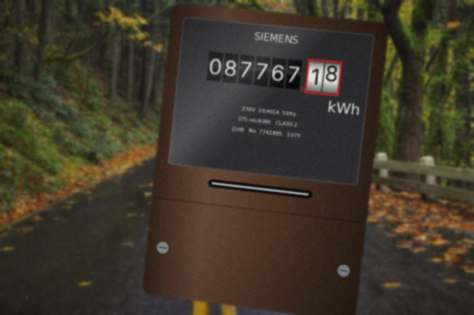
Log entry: 87767.18 kWh
